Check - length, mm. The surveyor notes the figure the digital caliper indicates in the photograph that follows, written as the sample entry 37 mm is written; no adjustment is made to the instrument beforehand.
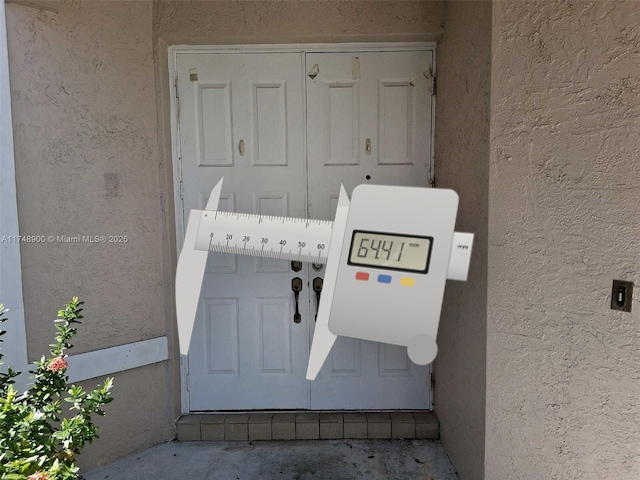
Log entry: 64.41 mm
